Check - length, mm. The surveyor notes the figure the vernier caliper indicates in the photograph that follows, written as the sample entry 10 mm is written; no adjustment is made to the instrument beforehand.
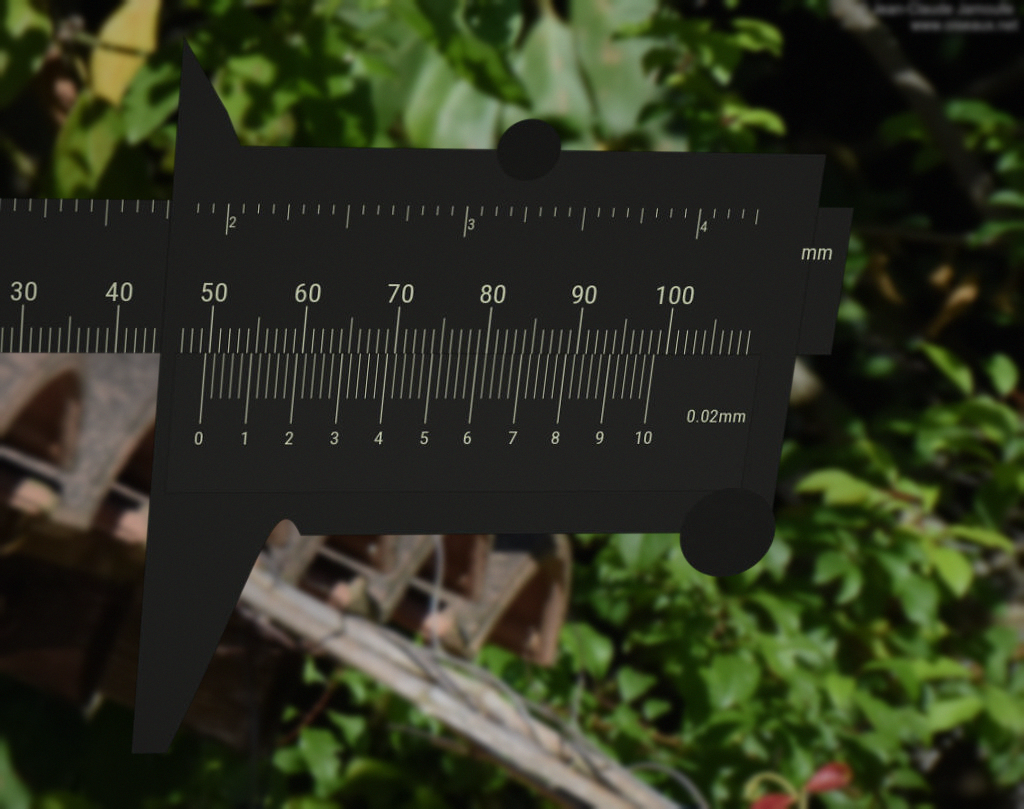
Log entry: 49.6 mm
